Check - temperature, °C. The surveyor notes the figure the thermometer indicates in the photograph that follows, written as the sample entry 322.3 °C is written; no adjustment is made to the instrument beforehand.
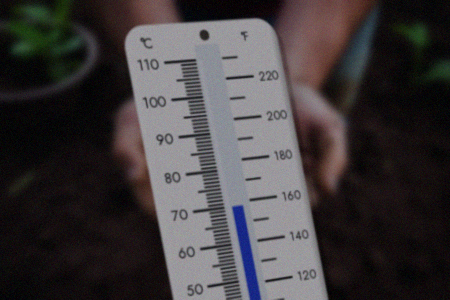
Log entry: 70 °C
